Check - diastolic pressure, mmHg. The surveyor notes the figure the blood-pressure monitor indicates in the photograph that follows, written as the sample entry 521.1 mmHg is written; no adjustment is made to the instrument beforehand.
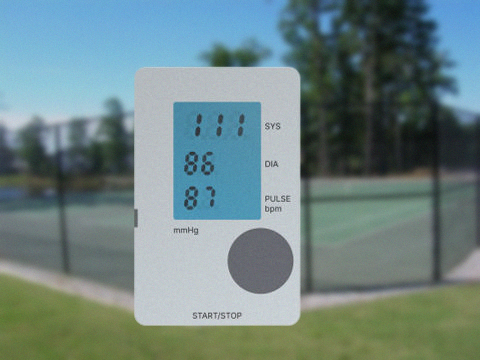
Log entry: 86 mmHg
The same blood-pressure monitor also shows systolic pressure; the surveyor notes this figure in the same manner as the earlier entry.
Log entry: 111 mmHg
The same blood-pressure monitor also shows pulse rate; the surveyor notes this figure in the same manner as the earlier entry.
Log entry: 87 bpm
